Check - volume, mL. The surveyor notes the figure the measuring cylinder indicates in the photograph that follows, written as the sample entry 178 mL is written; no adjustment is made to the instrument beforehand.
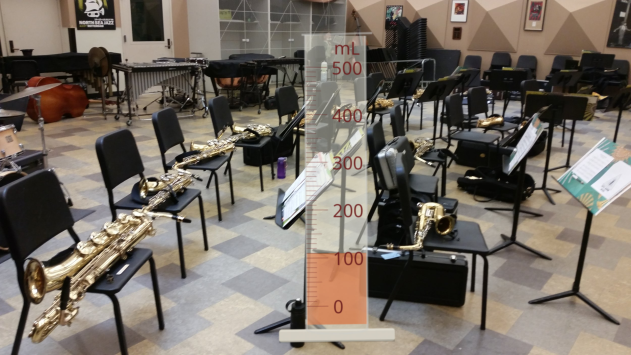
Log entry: 110 mL
